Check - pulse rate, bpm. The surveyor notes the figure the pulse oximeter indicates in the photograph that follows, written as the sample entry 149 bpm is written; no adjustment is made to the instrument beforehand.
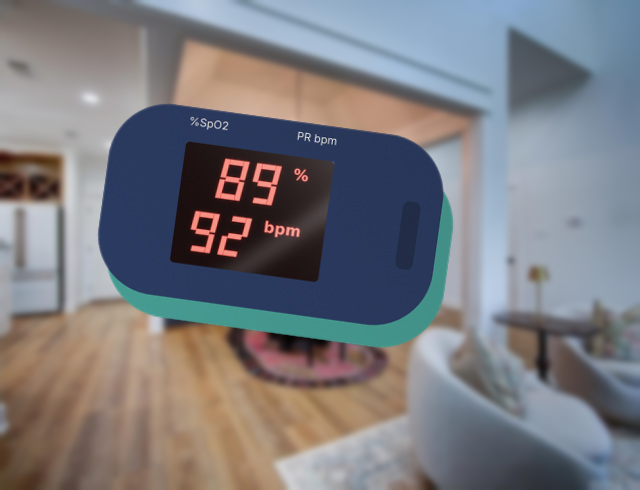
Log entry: 92 bpm
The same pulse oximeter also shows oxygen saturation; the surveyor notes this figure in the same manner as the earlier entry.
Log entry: 89 %
